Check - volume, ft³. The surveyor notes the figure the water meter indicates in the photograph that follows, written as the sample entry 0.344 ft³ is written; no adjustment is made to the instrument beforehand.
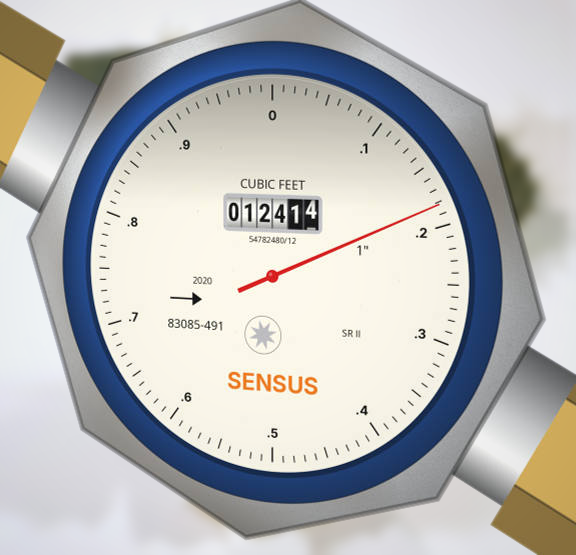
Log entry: 12414.18 ft³
